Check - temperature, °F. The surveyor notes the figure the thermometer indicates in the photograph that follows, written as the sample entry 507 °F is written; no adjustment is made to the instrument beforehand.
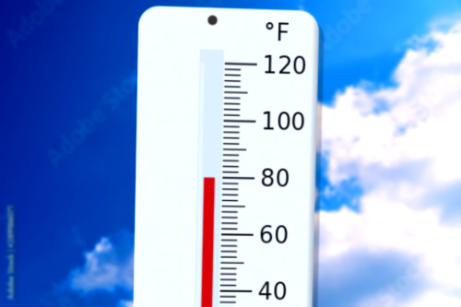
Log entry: 80 °F
